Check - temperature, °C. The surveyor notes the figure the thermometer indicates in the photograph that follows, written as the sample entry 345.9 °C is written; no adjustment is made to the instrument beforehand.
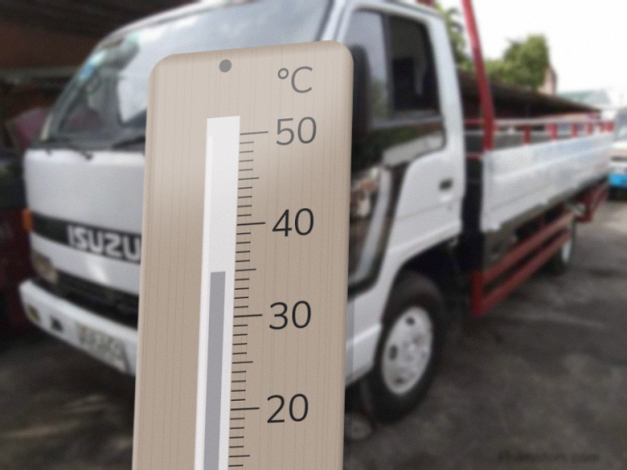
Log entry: 35 °C
